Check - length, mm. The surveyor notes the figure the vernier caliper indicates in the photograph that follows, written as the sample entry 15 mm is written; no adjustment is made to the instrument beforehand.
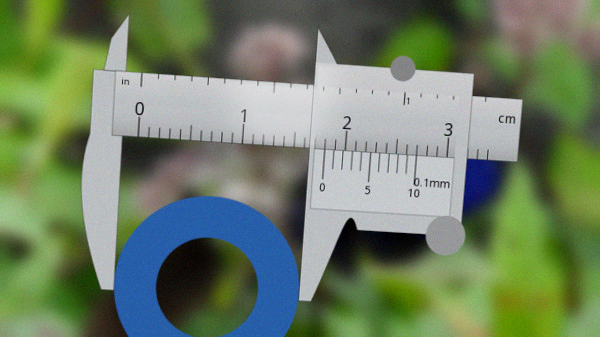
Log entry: 18.0 mm
